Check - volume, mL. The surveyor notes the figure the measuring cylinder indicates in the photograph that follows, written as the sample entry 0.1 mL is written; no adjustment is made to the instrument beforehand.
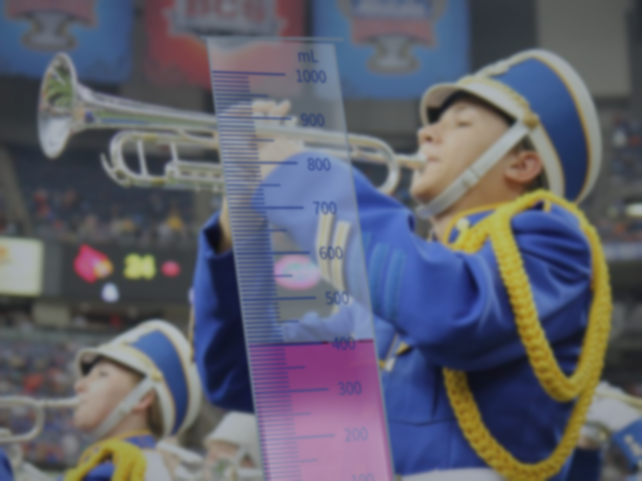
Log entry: 400 mL
